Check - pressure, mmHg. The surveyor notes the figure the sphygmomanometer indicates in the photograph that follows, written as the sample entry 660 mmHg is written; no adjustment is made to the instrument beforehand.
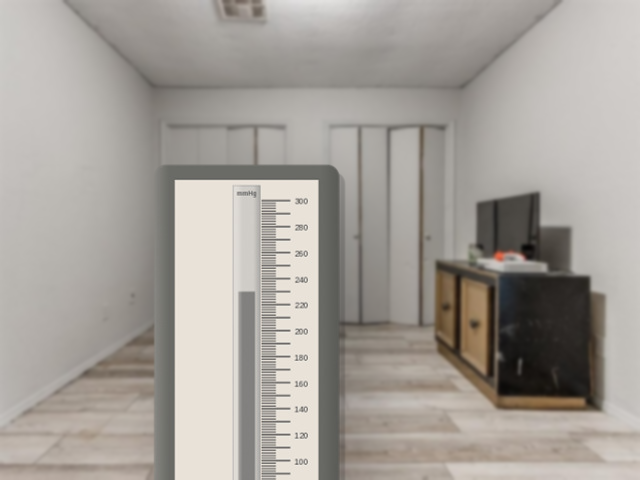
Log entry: 230 mmHg
